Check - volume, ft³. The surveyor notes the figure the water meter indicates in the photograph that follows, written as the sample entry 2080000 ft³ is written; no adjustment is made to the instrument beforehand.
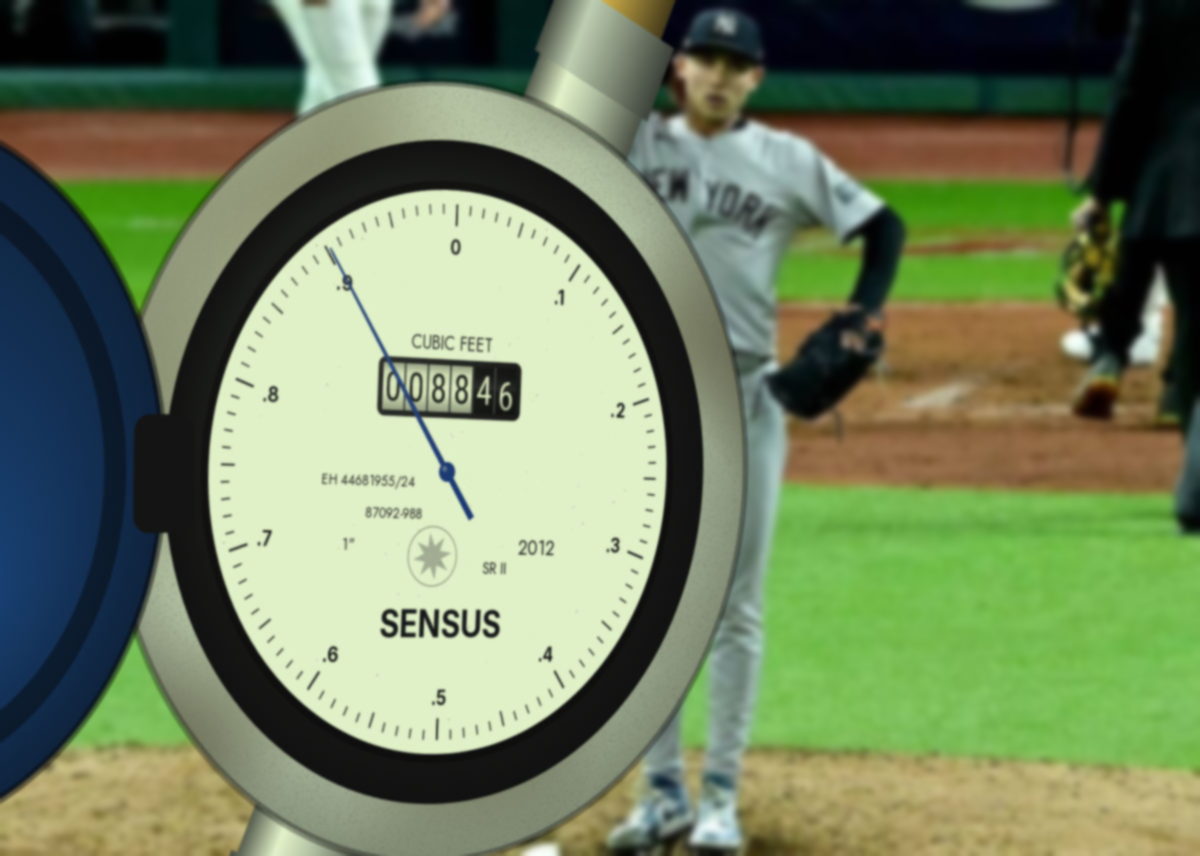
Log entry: 8845.90 ft³
